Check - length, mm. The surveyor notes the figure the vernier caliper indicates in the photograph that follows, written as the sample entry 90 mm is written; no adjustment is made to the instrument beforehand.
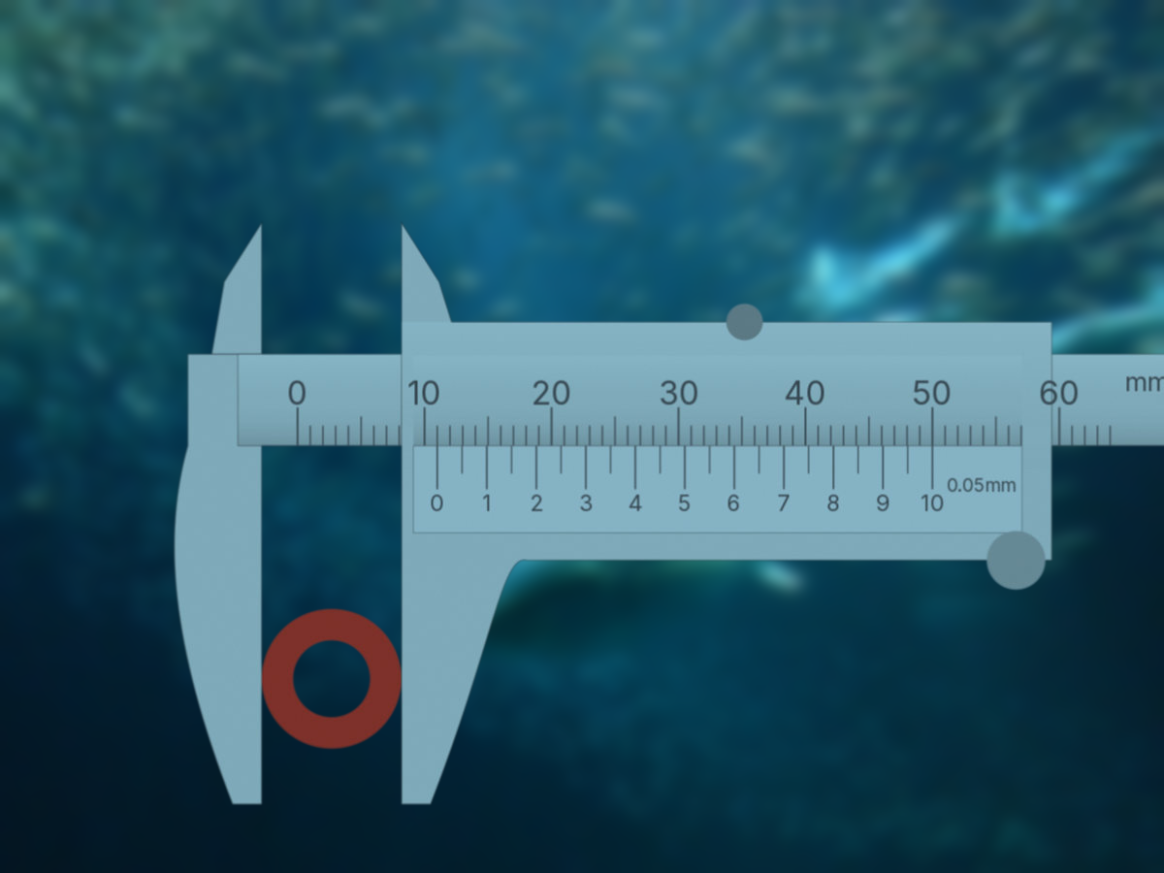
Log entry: 11.0 mm
